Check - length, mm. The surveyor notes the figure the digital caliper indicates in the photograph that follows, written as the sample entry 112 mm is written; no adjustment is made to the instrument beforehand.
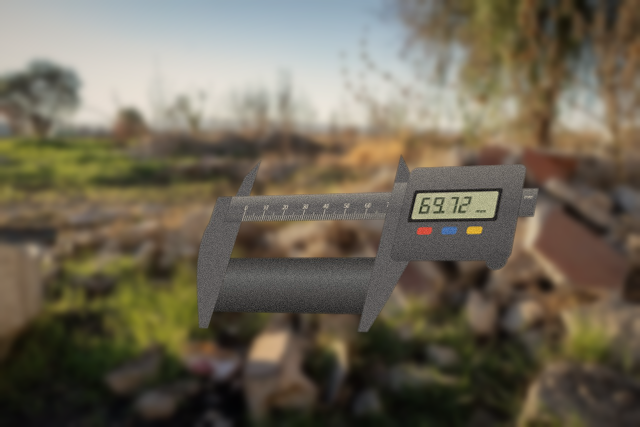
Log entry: 69.72 mm
